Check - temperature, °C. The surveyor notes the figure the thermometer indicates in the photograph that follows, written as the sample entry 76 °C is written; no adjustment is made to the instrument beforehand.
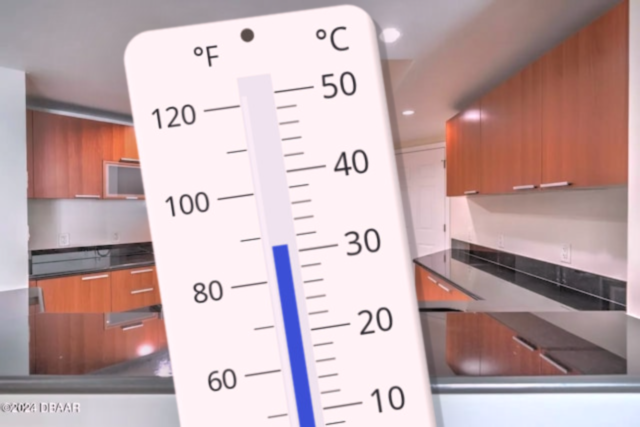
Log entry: 31 °C
